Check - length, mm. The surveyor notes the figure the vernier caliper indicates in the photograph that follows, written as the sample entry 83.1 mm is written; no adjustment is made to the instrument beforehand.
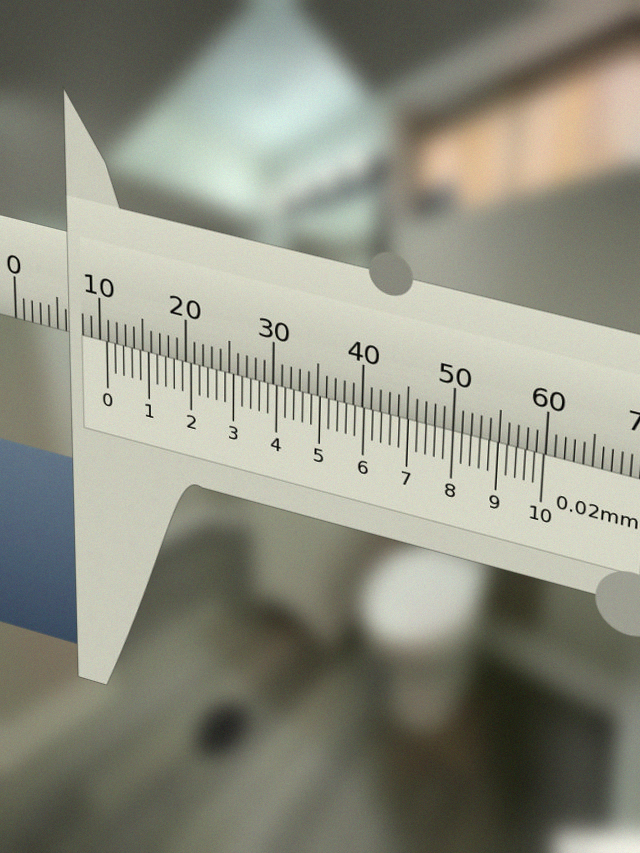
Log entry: 10.8 mm
